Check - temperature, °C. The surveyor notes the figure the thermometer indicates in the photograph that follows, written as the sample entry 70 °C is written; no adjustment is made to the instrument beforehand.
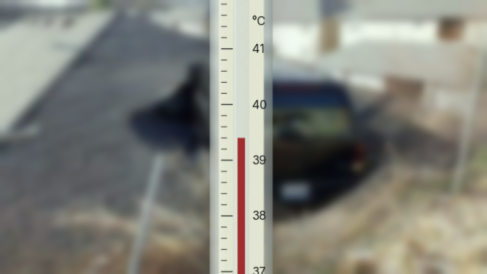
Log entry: 39.4 °C
